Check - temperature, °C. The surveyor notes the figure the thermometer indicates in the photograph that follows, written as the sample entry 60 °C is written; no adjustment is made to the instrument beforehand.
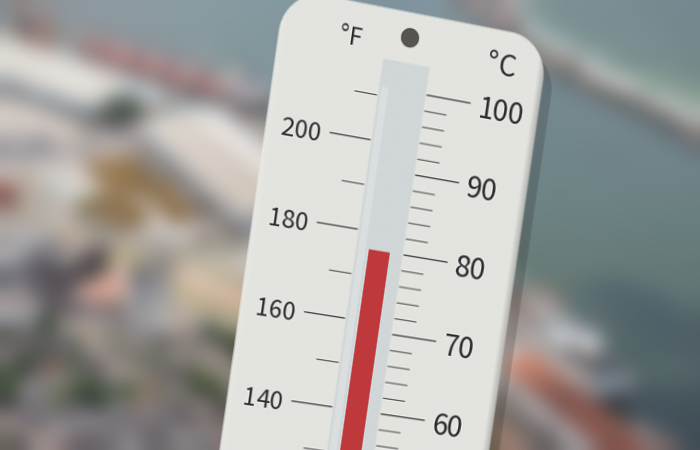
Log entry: 80 °C
